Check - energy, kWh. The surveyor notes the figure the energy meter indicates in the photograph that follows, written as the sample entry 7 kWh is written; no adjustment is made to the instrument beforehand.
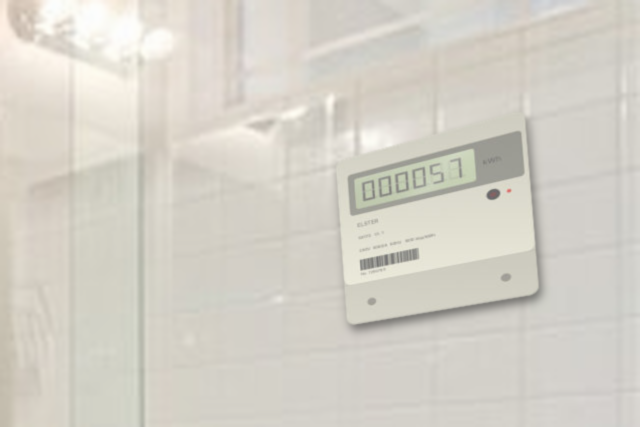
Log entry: 57 kWh
